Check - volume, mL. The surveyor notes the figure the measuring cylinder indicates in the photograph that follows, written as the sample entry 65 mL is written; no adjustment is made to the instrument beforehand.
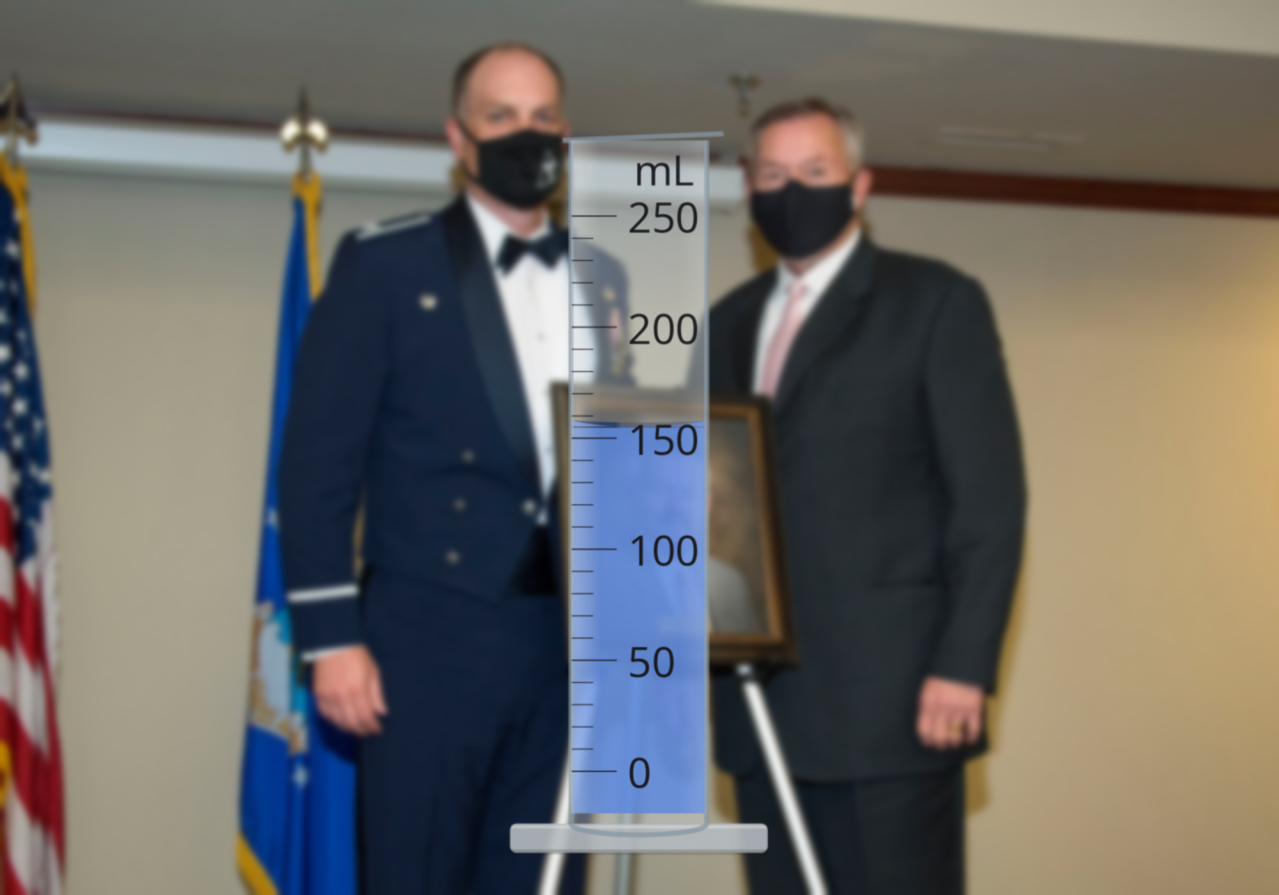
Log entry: 155 mL
